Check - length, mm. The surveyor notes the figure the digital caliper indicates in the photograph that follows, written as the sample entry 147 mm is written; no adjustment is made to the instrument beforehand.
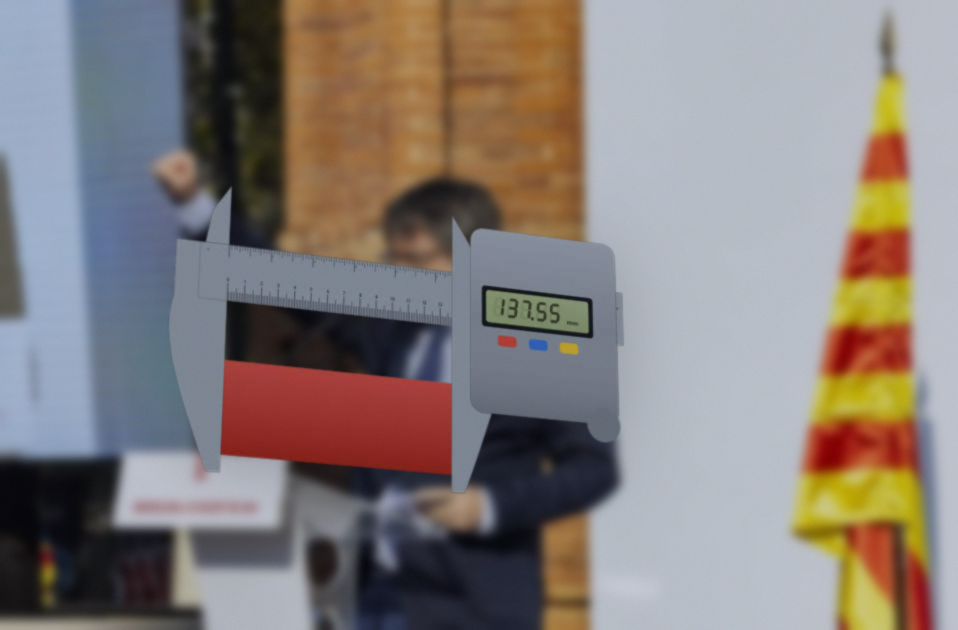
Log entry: 137.55 mm
